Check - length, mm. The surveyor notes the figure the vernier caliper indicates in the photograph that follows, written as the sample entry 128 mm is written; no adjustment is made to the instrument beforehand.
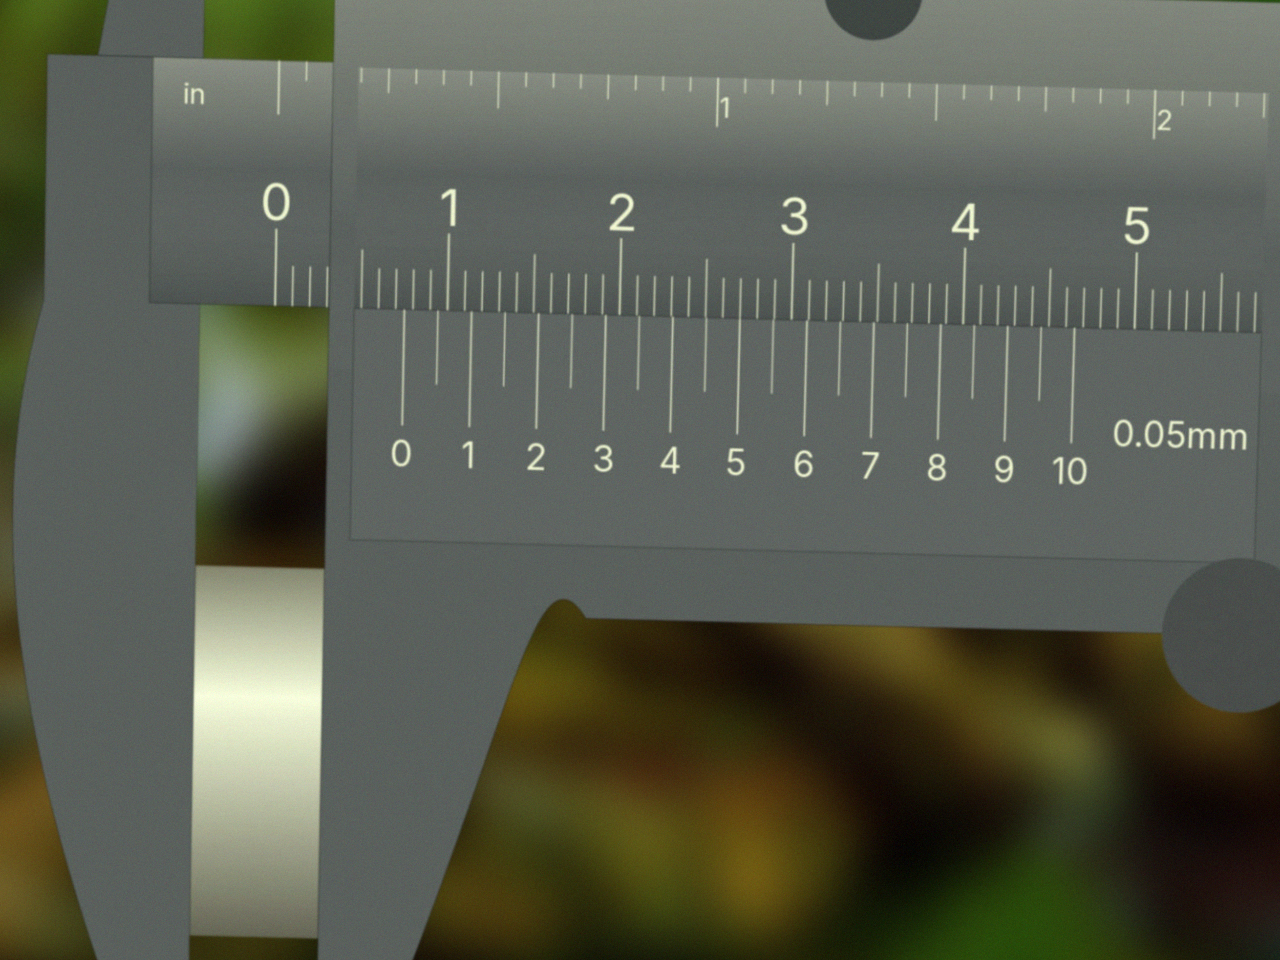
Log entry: 7.5 mm
